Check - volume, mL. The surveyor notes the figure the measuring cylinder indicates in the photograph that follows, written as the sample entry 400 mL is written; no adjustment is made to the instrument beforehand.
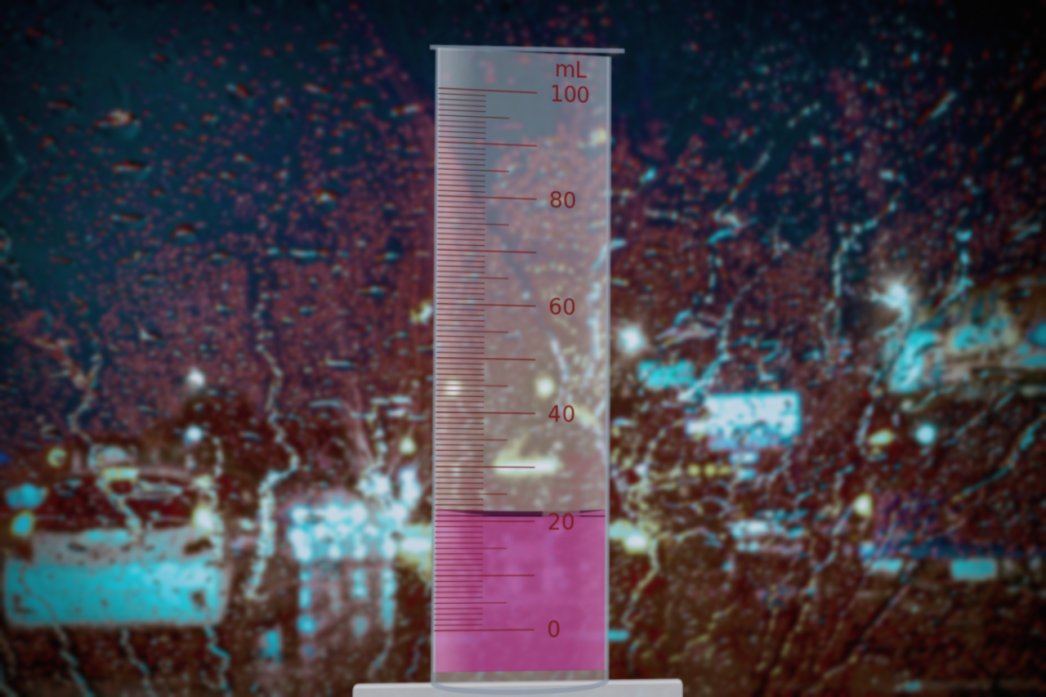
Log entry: 21 mL
